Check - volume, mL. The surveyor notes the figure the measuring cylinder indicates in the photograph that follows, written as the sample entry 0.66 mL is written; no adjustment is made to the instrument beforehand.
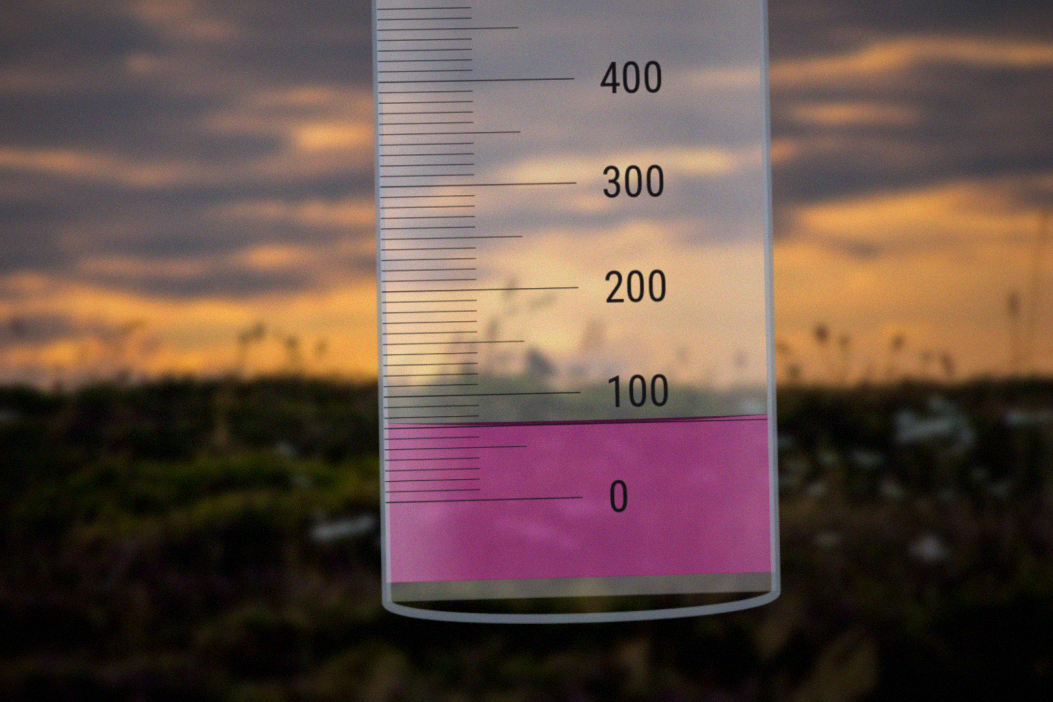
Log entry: 70 mL
